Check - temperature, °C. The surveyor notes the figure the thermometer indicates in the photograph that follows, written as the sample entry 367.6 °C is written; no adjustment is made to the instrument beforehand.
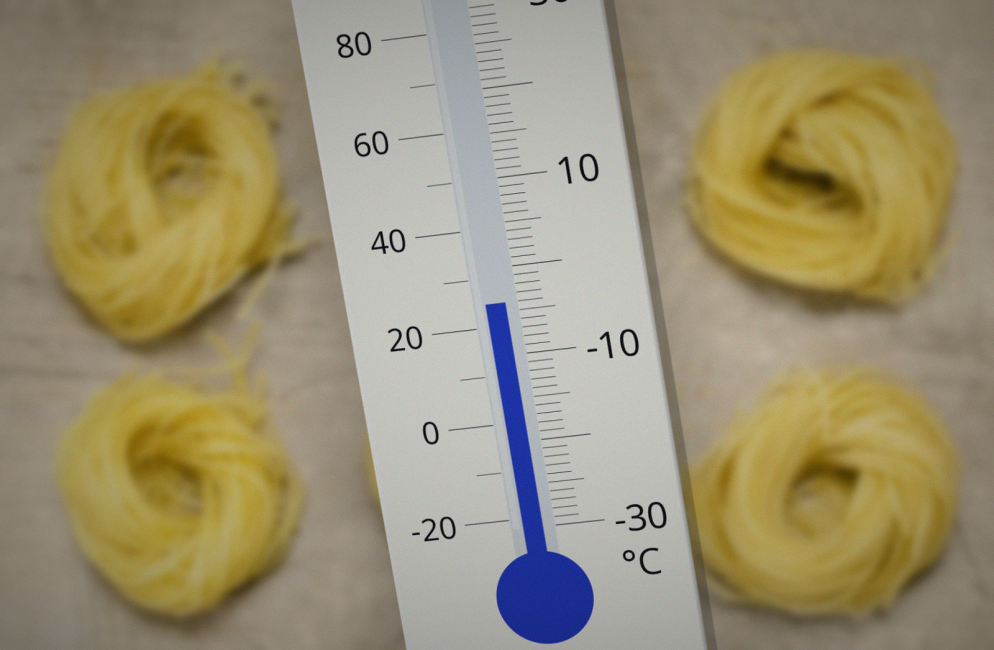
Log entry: -4 °C
